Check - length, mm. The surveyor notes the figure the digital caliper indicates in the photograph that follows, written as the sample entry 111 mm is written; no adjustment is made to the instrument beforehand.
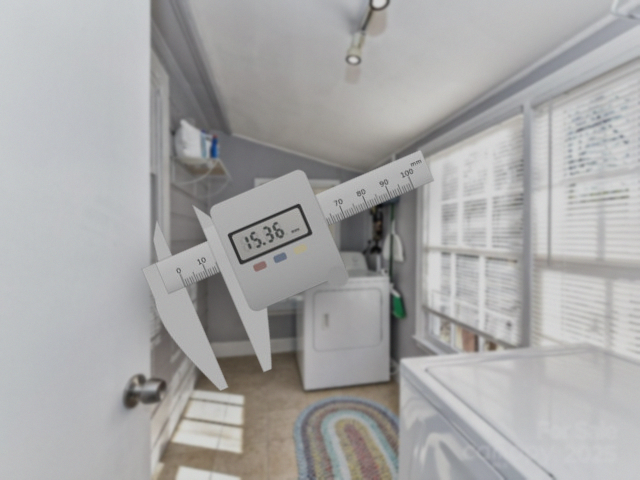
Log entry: 15.36 mm
